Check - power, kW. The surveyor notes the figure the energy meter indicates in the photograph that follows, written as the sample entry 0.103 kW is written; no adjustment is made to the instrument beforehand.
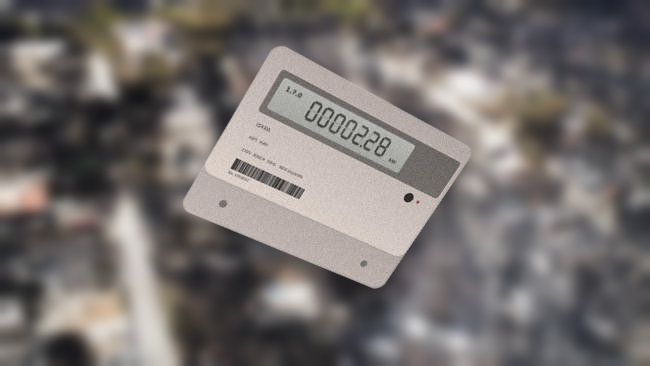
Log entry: 2.28 kW
